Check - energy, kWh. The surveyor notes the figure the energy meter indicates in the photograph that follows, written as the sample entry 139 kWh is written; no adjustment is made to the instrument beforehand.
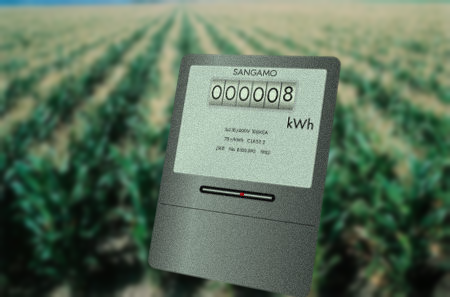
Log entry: 8 kWh
